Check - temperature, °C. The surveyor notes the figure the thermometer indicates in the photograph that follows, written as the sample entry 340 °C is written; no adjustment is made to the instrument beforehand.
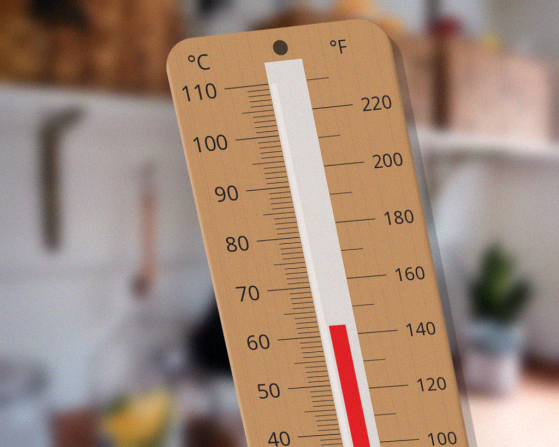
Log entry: 62 °C
